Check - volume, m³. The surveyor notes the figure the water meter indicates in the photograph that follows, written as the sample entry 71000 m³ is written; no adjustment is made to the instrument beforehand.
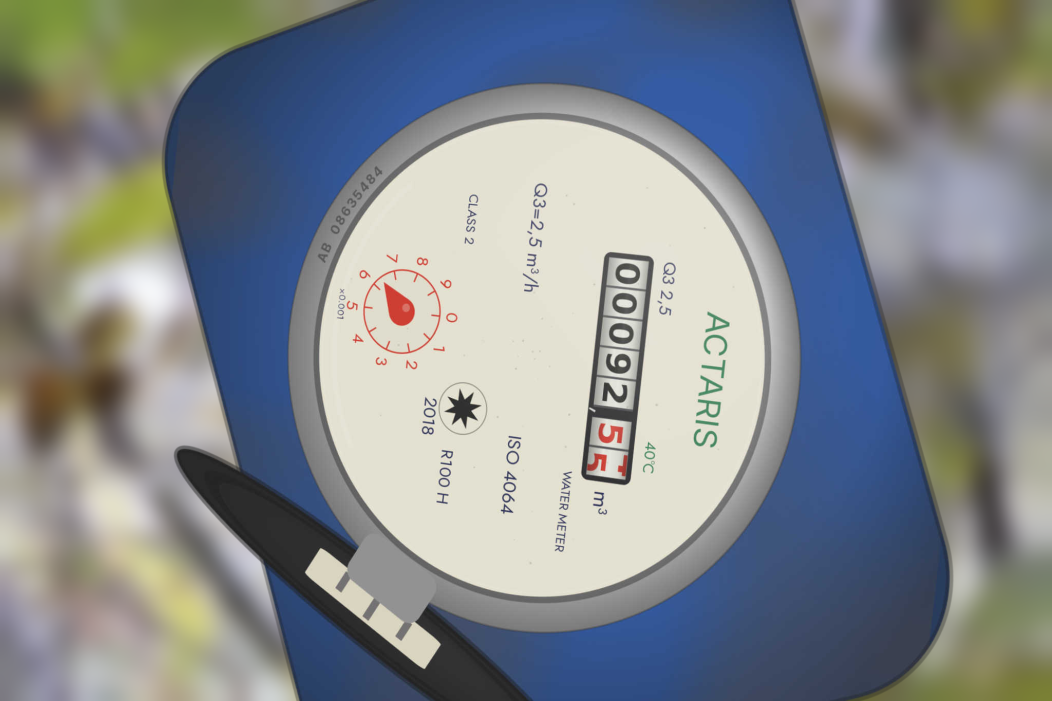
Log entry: 92.546 m³
